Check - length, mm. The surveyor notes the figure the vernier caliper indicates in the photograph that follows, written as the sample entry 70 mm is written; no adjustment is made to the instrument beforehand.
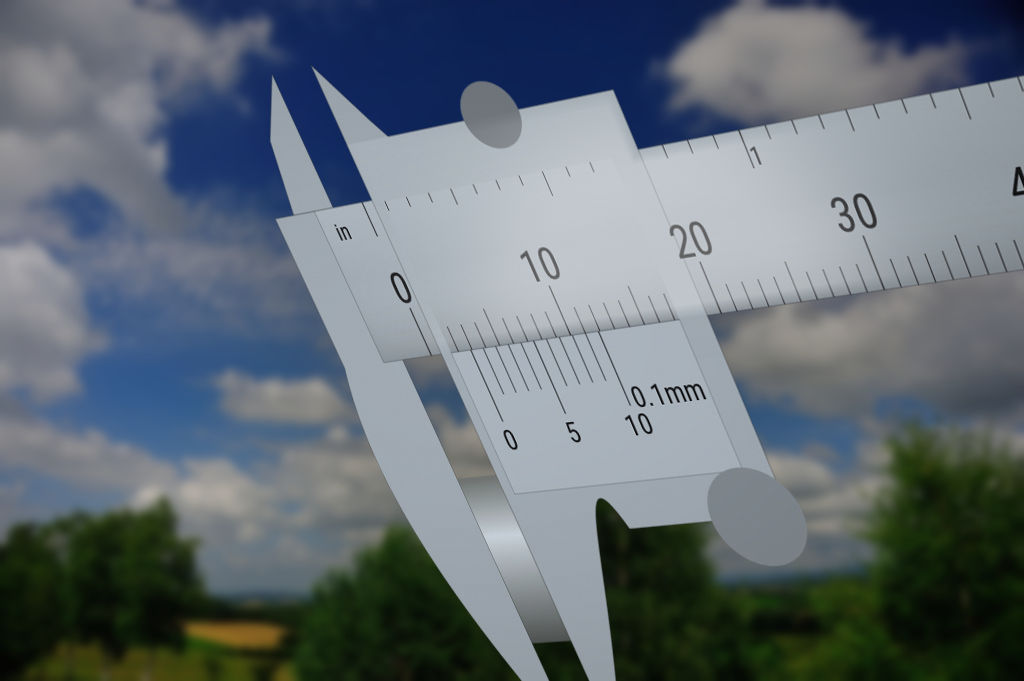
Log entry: 2.9 mm
